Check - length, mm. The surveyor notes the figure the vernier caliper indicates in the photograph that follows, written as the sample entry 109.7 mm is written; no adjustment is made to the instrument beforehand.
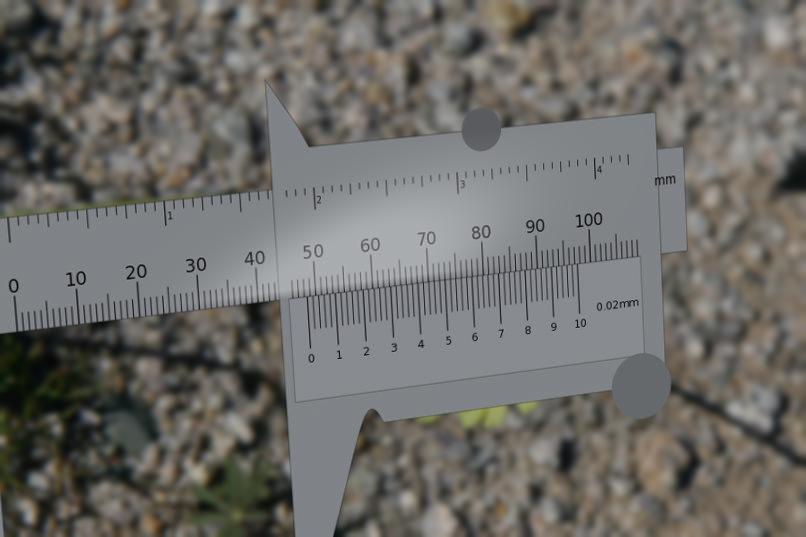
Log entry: 48.5 mm
